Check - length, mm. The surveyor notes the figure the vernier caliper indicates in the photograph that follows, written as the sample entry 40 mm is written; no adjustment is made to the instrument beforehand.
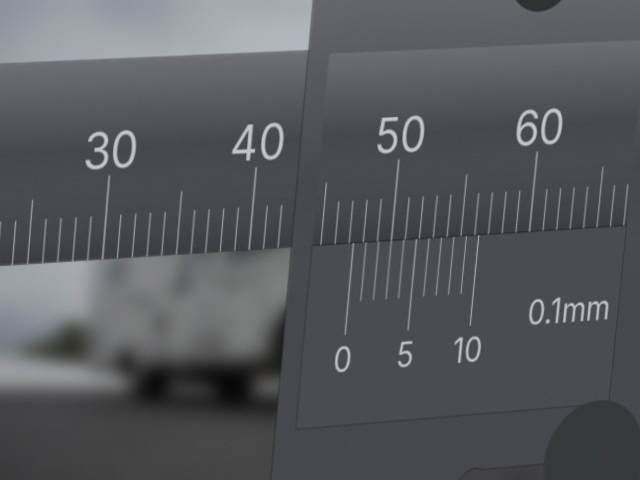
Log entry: 47.3 mm
